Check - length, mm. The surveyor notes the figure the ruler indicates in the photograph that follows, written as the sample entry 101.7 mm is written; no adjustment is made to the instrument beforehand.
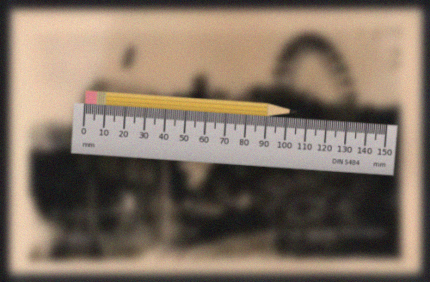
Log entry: 105 mm
